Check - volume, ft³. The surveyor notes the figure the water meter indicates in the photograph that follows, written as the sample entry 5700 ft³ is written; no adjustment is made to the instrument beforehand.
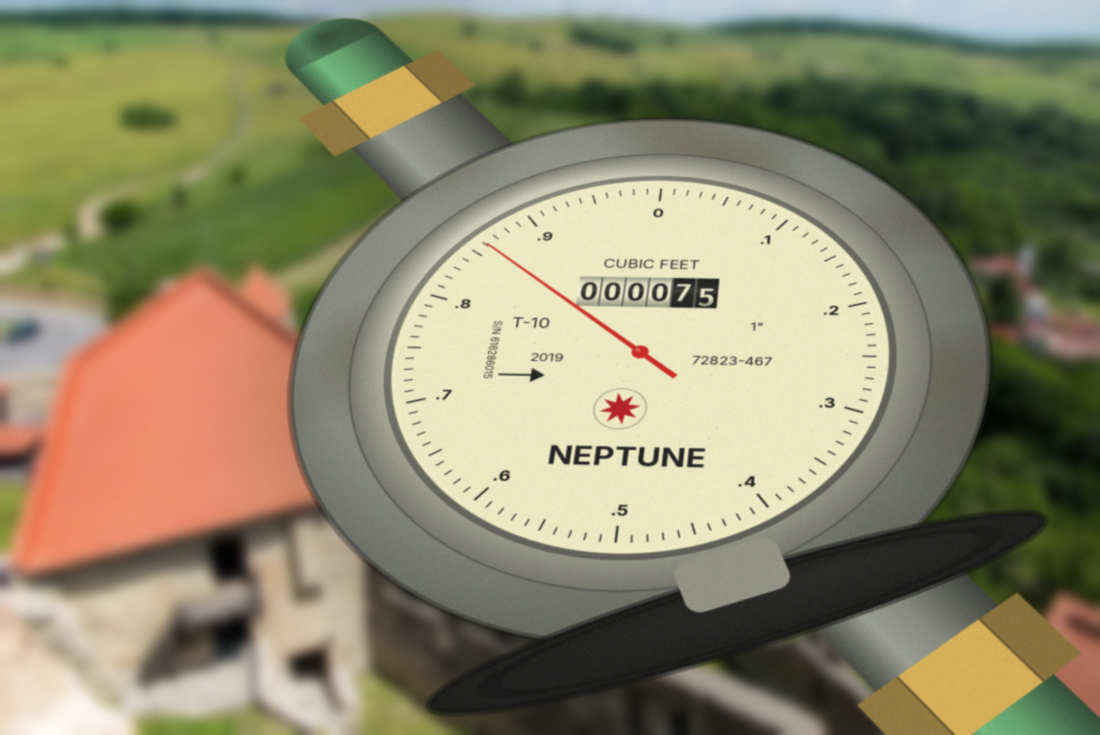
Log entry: 74.86 ft³
